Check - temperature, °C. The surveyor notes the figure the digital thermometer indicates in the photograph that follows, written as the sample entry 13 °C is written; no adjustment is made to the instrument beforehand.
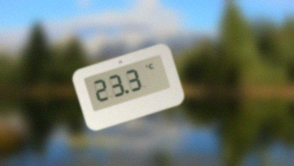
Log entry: 23.3 °C
